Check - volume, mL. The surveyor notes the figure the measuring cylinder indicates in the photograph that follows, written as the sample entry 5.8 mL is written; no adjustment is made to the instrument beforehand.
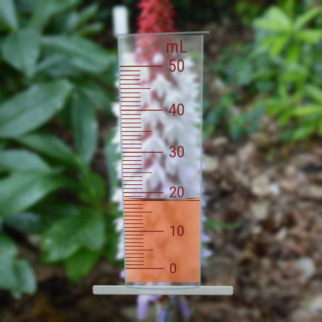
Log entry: 18 mL
